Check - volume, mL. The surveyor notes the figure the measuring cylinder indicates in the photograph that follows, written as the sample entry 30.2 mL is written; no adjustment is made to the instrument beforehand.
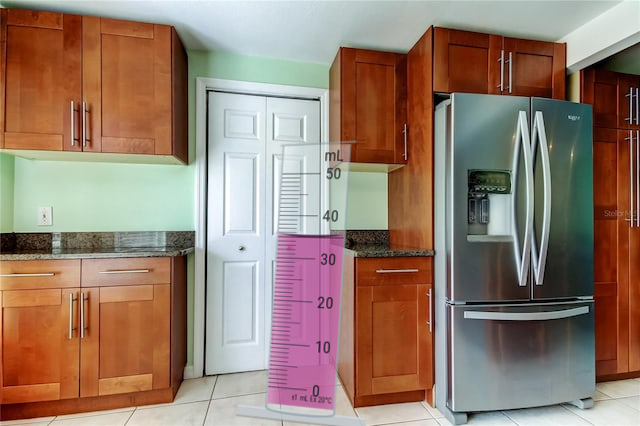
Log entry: 35 mL
